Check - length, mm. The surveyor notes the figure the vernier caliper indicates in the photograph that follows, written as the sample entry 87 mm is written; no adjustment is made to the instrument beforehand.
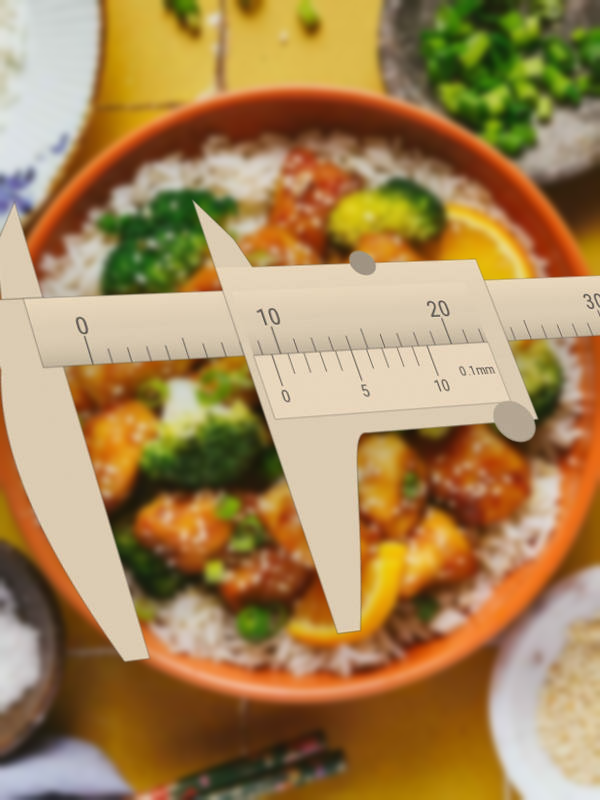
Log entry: 9.5 mm
